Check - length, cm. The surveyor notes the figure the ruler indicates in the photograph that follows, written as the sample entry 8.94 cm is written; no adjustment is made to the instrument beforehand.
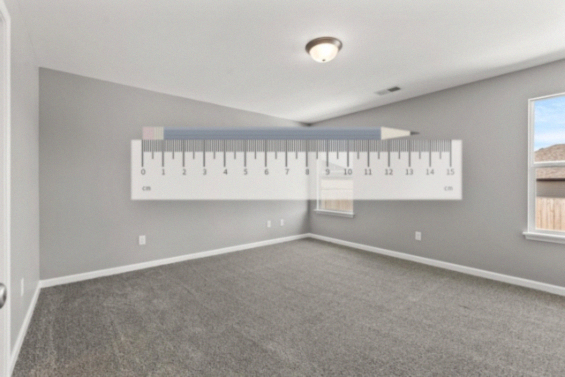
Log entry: 13.5 cm
